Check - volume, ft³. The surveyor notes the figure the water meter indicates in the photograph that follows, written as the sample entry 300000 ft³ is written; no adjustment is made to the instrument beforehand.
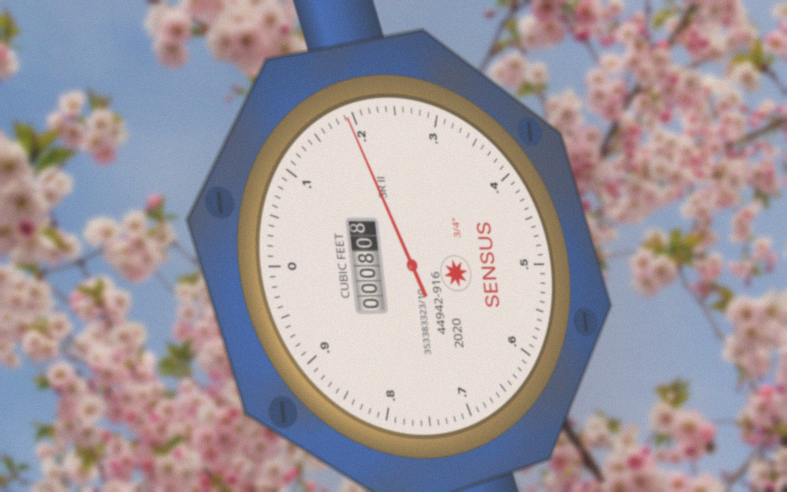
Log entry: 808.19 ft³
